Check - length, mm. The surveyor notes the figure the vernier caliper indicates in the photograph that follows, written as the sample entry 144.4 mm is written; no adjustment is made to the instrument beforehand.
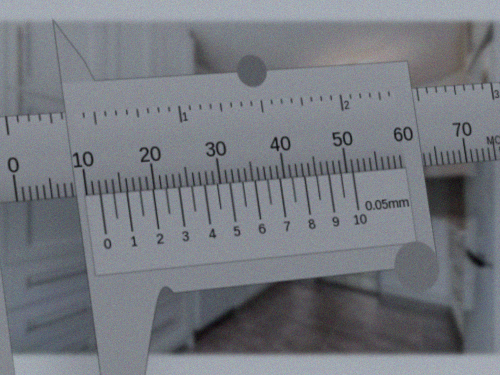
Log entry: 12.0 mm
